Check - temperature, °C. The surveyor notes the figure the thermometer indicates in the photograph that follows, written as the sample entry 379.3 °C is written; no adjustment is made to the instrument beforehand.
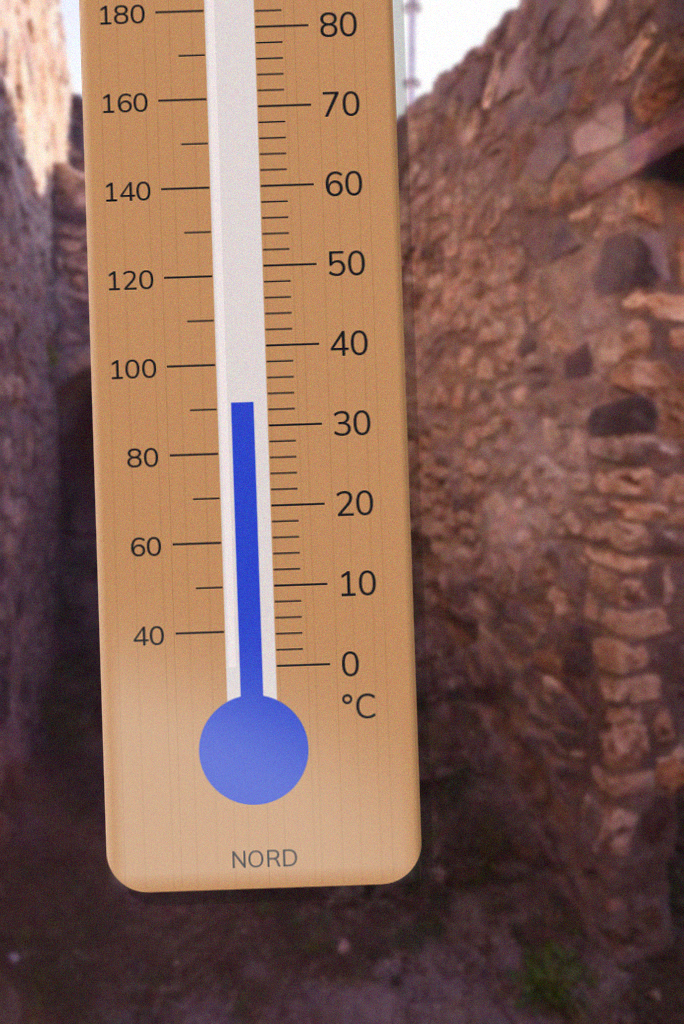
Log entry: 33 °C
